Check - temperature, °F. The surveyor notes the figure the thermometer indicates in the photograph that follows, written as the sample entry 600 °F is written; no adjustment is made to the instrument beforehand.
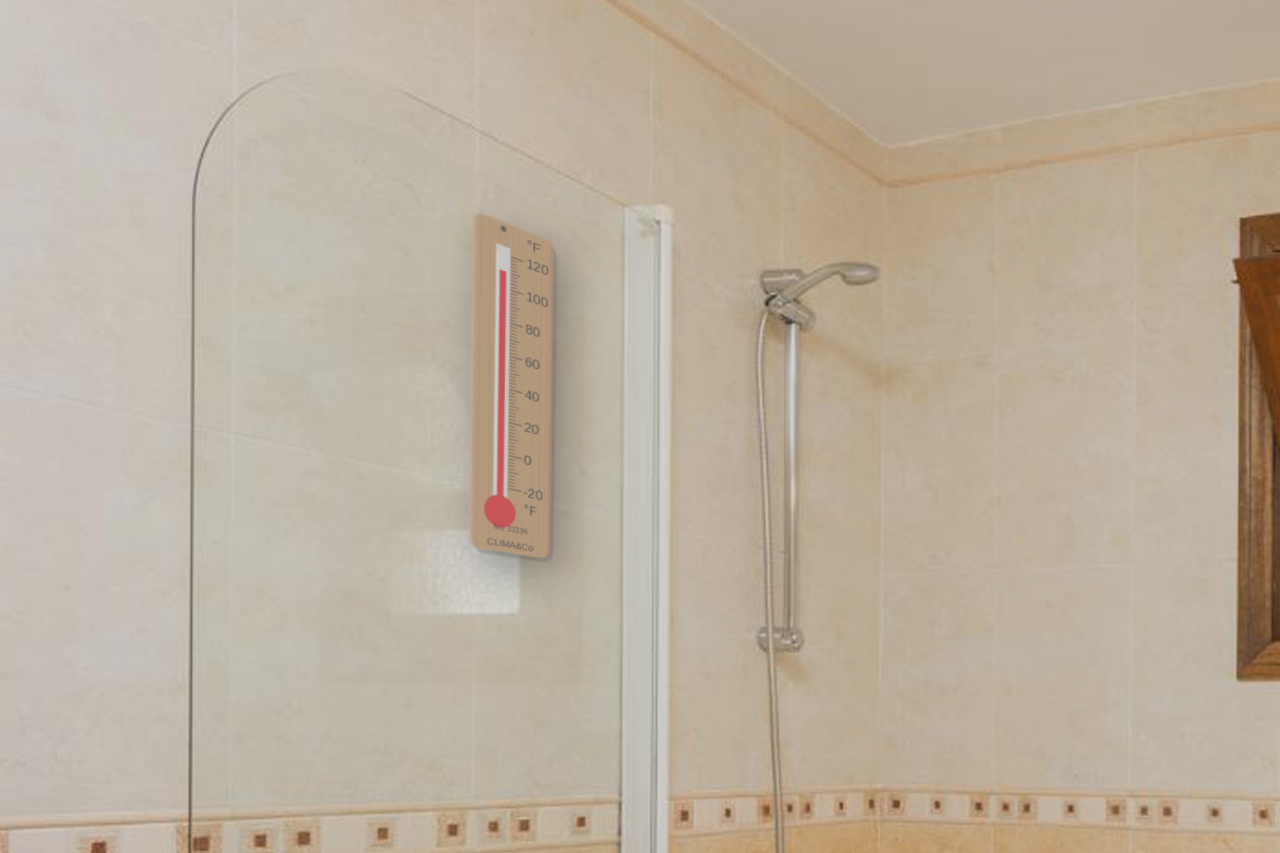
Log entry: 110 °F
